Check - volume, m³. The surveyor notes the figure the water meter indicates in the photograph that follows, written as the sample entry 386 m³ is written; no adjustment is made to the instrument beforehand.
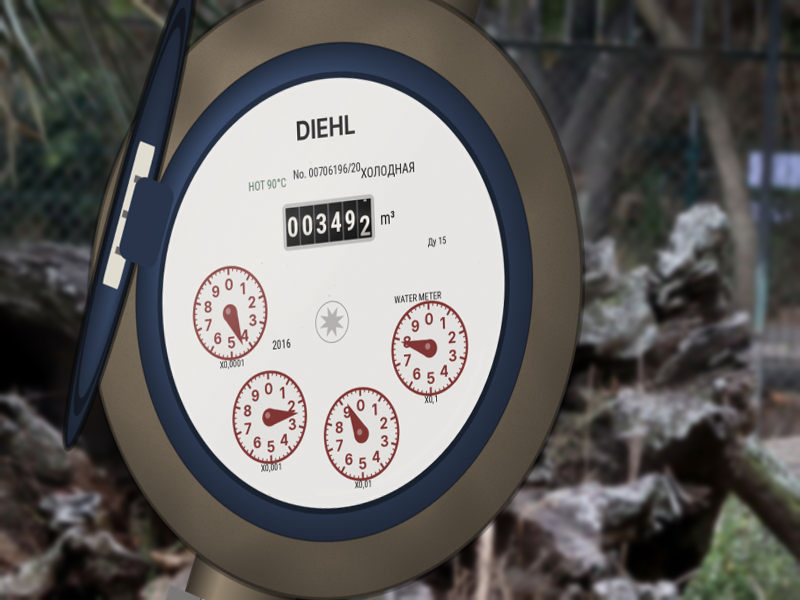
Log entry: 3491.7924 m³
